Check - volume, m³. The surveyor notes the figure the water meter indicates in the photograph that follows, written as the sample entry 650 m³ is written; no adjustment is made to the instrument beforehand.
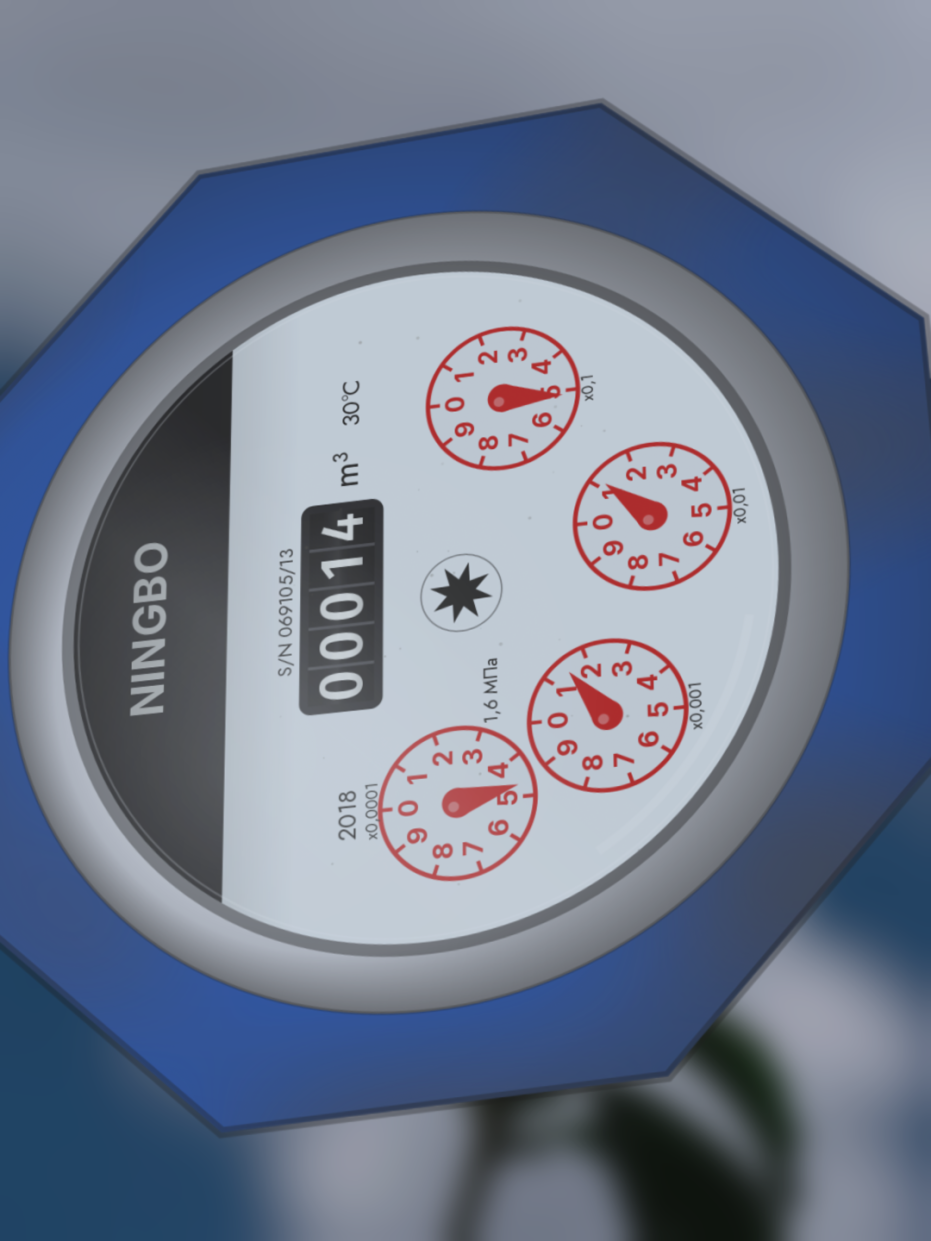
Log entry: 14.5114 m³
